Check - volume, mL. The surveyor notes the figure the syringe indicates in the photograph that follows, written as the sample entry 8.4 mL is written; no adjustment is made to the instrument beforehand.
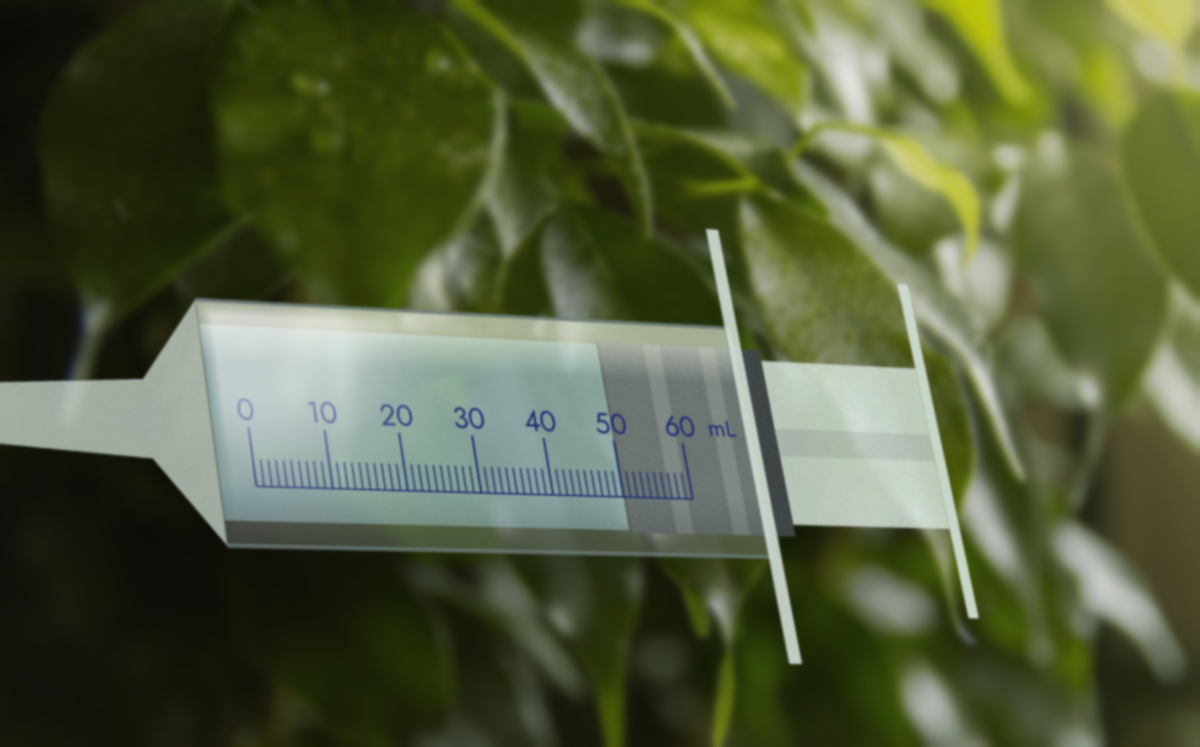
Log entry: 50 mL
